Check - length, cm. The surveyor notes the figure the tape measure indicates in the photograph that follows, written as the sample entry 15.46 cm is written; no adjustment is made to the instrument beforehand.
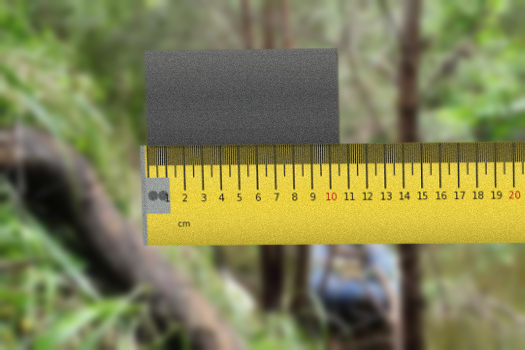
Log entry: 10.5 cm
